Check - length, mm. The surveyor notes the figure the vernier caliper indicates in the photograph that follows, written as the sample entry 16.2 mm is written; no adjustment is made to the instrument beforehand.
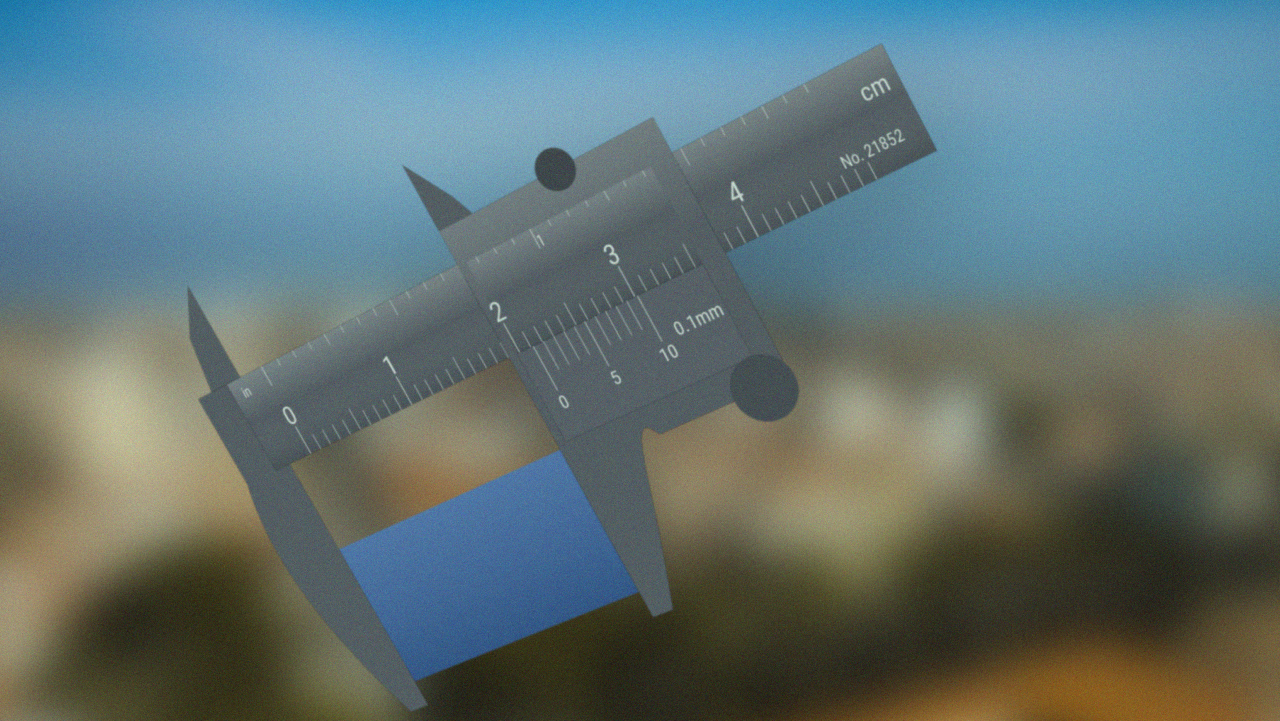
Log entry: 21.2 mm
